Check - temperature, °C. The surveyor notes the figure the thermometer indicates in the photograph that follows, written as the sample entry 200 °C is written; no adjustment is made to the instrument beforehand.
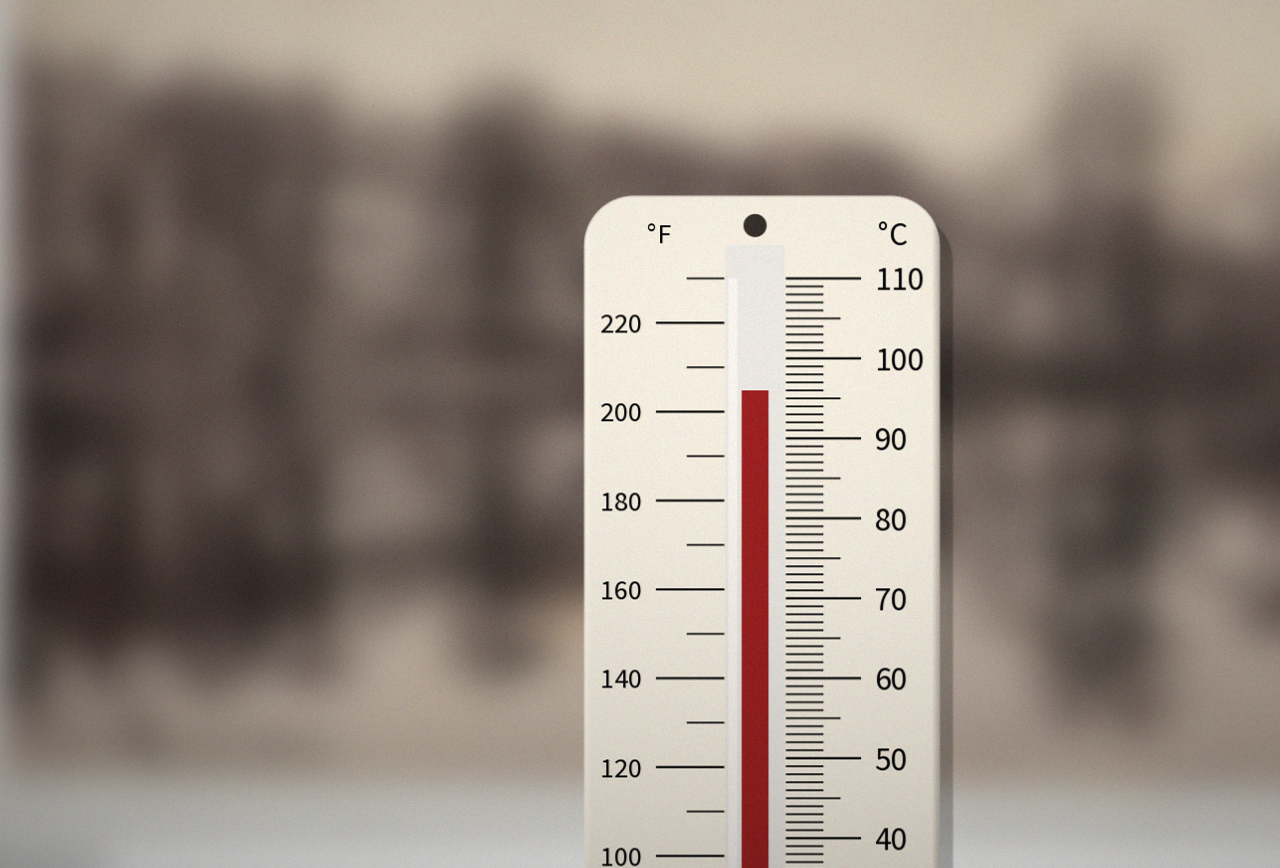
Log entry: 96 °C
